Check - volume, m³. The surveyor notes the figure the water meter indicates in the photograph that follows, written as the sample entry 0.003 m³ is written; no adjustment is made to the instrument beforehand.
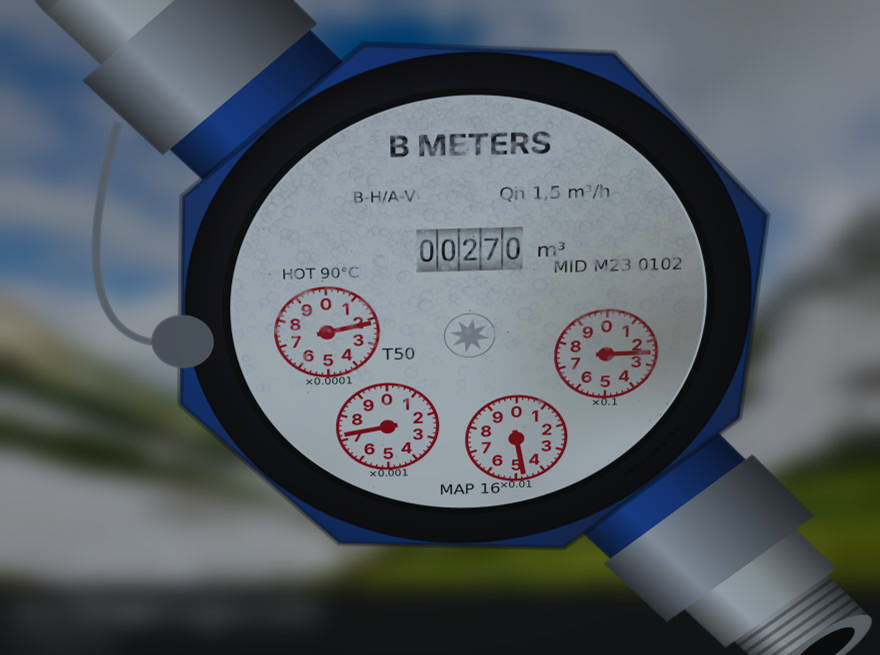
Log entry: 270.2472 m³
